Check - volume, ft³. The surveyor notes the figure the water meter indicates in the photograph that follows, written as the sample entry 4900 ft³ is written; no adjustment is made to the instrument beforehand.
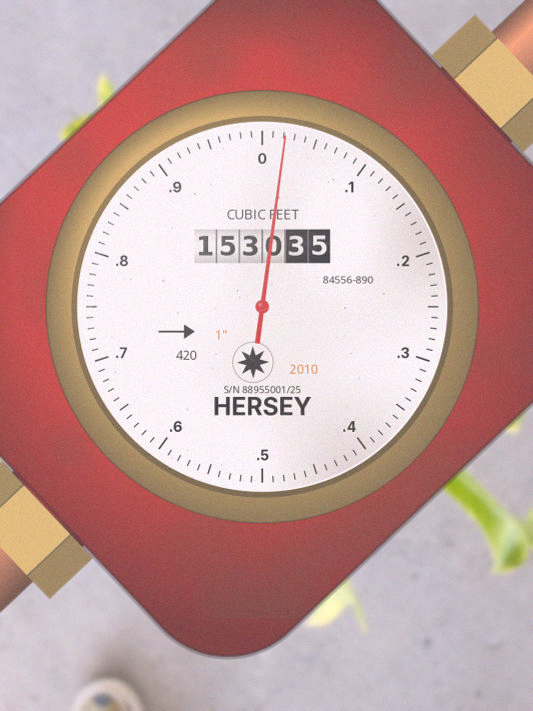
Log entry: 153035.02 ft³
